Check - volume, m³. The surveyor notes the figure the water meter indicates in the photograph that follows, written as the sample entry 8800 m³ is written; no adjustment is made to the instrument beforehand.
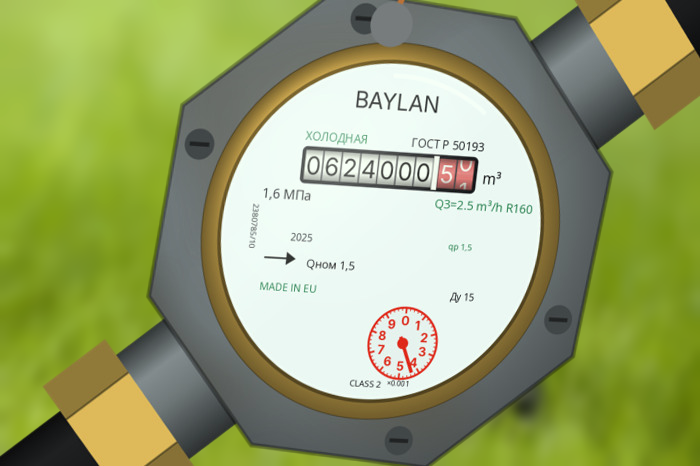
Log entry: 624000.504 m³
